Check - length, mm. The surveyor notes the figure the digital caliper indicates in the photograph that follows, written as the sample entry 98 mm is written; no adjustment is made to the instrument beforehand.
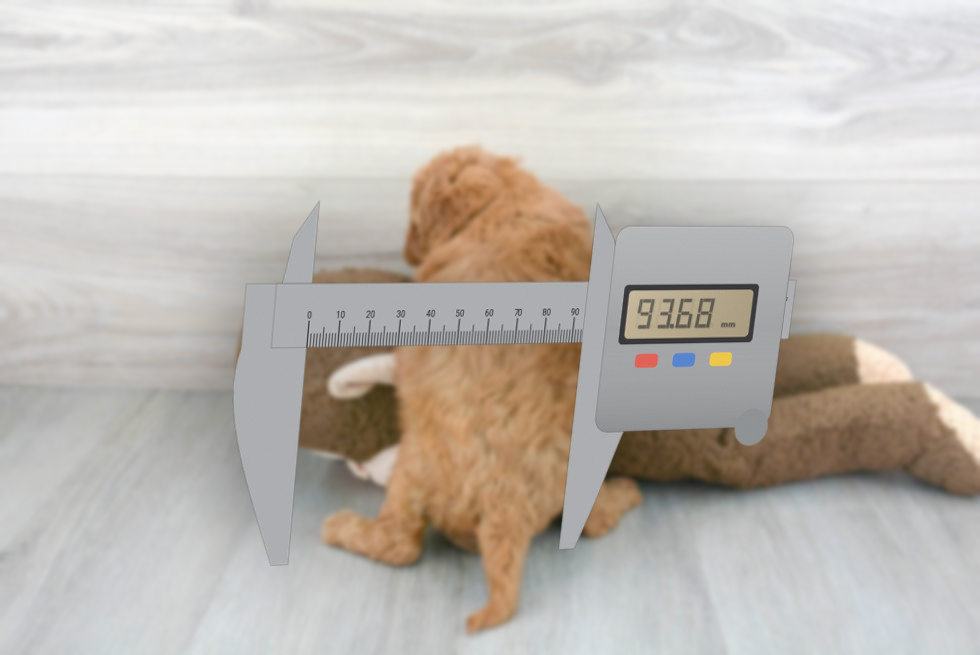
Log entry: 93.68 mm
